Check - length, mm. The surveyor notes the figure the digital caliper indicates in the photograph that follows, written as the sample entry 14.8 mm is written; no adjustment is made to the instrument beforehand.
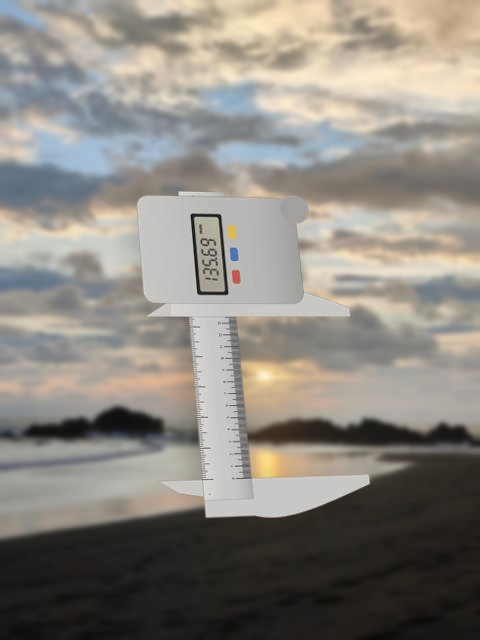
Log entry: 135.69 mm
